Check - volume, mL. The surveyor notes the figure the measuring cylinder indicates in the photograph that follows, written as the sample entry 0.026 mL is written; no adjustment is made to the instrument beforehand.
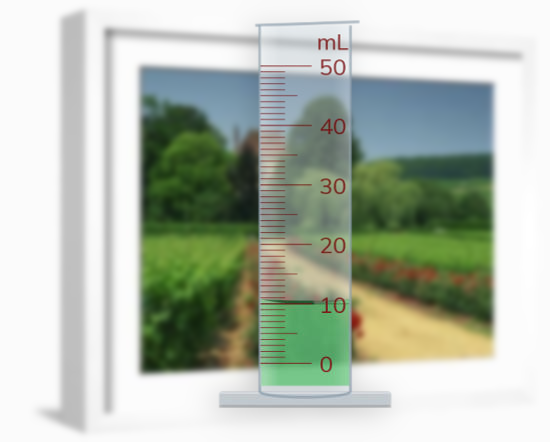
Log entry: 10 mL
